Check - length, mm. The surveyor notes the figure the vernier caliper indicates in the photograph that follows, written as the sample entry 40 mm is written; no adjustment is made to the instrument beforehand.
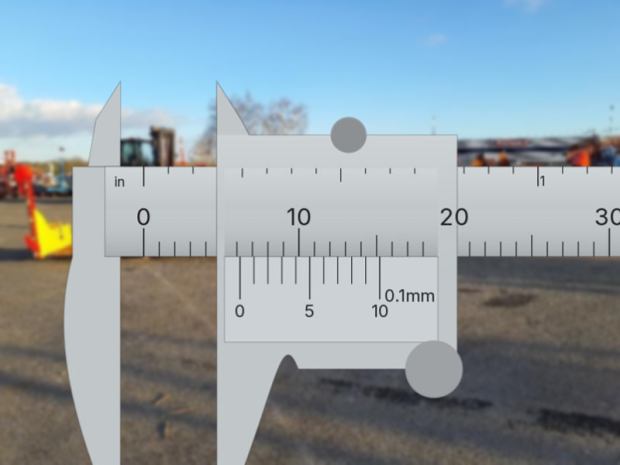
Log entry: 6.2 mm
